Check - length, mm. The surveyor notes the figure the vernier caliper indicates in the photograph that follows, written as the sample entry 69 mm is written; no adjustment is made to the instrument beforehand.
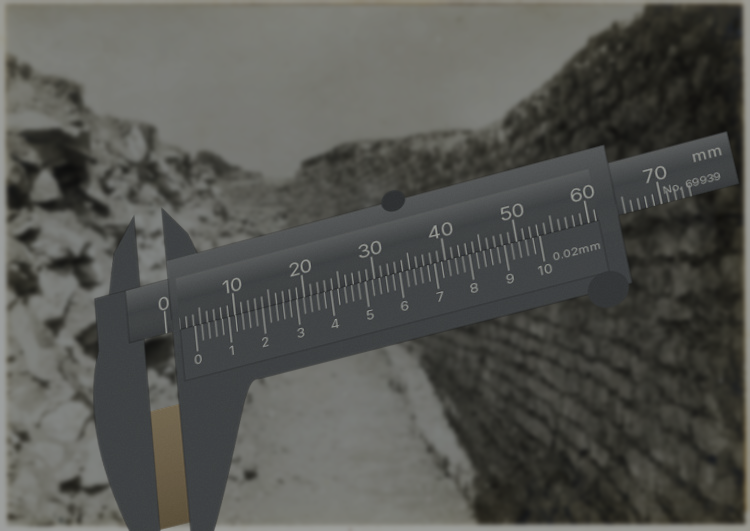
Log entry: 4.2 mm
